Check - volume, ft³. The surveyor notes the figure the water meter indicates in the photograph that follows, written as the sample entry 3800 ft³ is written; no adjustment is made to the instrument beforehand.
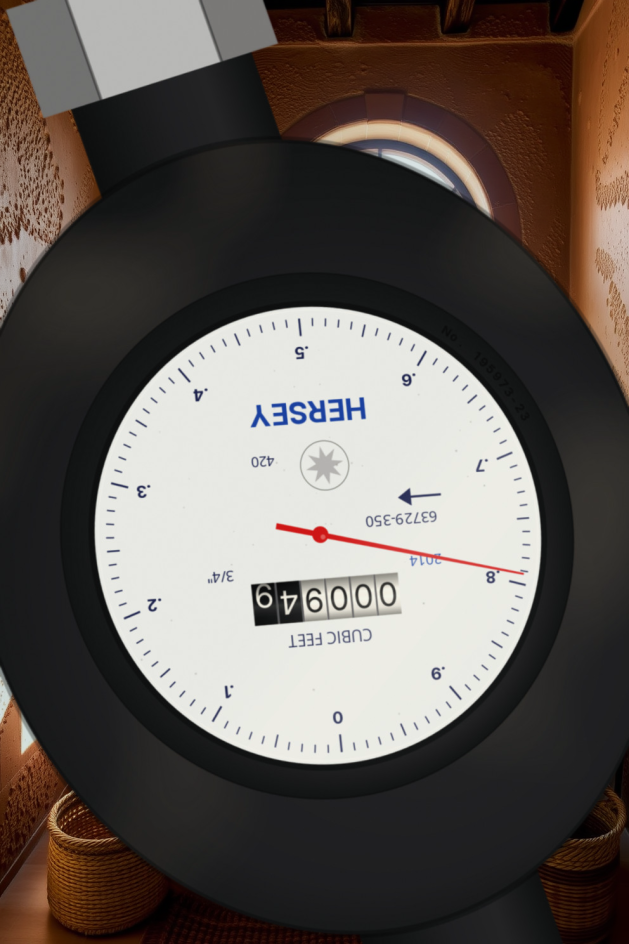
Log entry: 948.79 ft³
